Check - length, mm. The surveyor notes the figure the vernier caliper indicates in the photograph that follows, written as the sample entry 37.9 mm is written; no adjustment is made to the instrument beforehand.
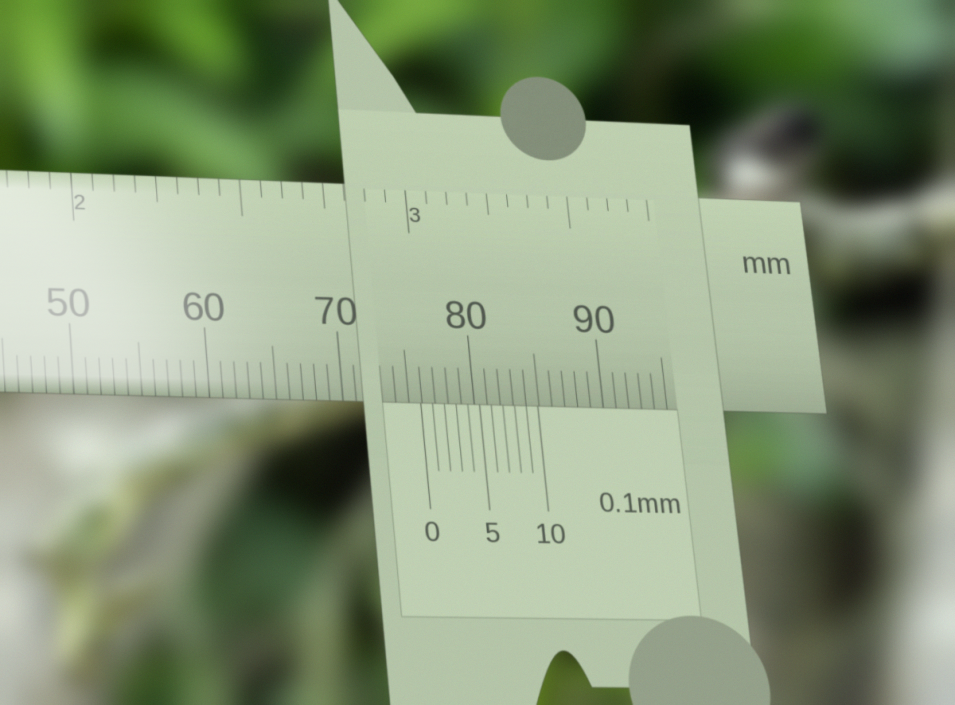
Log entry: 75.9 mm
